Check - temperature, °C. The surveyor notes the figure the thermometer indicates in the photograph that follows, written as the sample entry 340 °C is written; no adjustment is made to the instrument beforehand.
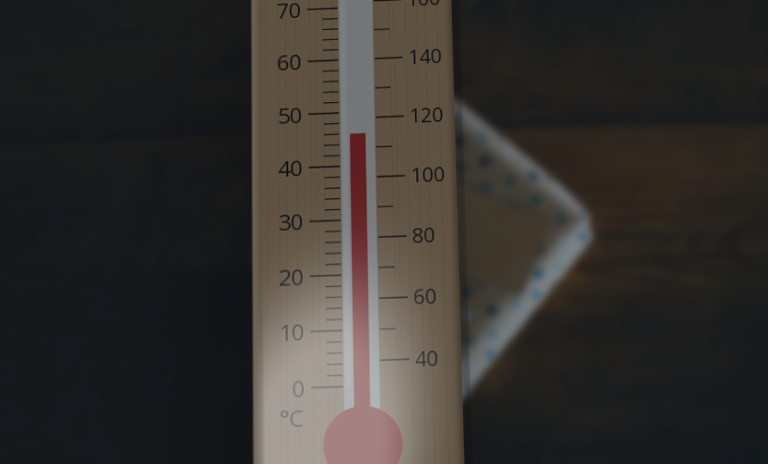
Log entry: 46 °C
